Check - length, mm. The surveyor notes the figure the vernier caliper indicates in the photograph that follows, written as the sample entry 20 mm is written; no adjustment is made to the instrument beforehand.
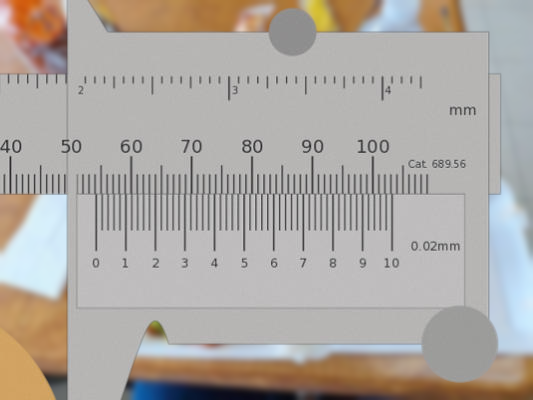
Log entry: 54.2 mm
